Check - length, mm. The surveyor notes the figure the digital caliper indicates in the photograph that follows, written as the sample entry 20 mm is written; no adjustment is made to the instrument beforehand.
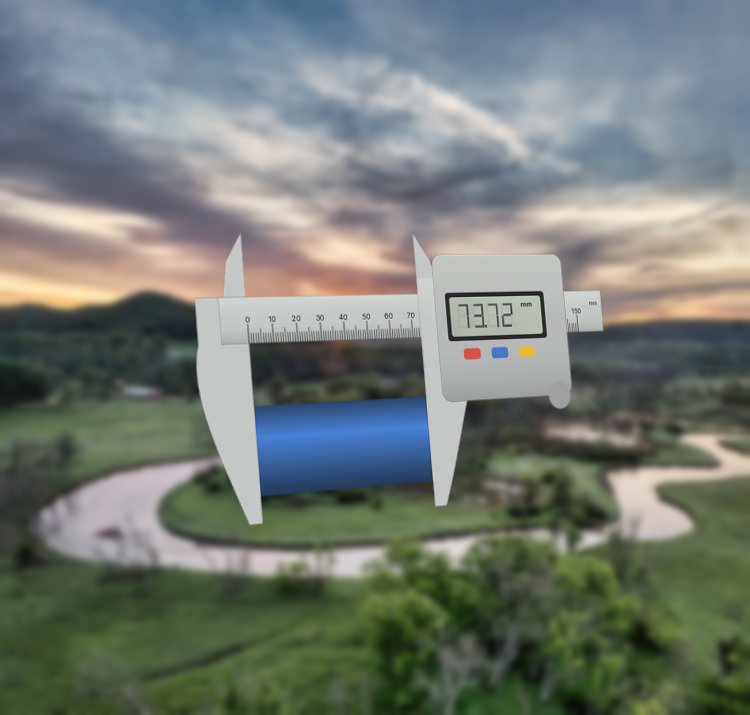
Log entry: 73.72 mm
